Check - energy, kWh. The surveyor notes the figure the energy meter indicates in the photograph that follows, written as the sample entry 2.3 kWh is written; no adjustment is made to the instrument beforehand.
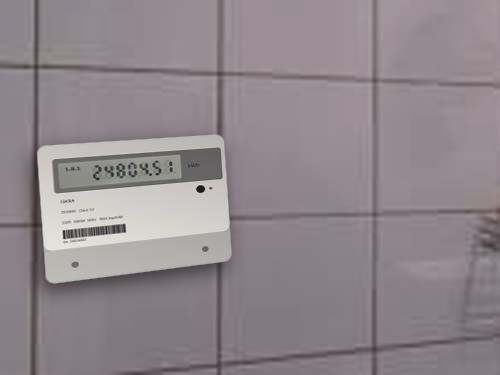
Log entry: 24804.51 kWh
